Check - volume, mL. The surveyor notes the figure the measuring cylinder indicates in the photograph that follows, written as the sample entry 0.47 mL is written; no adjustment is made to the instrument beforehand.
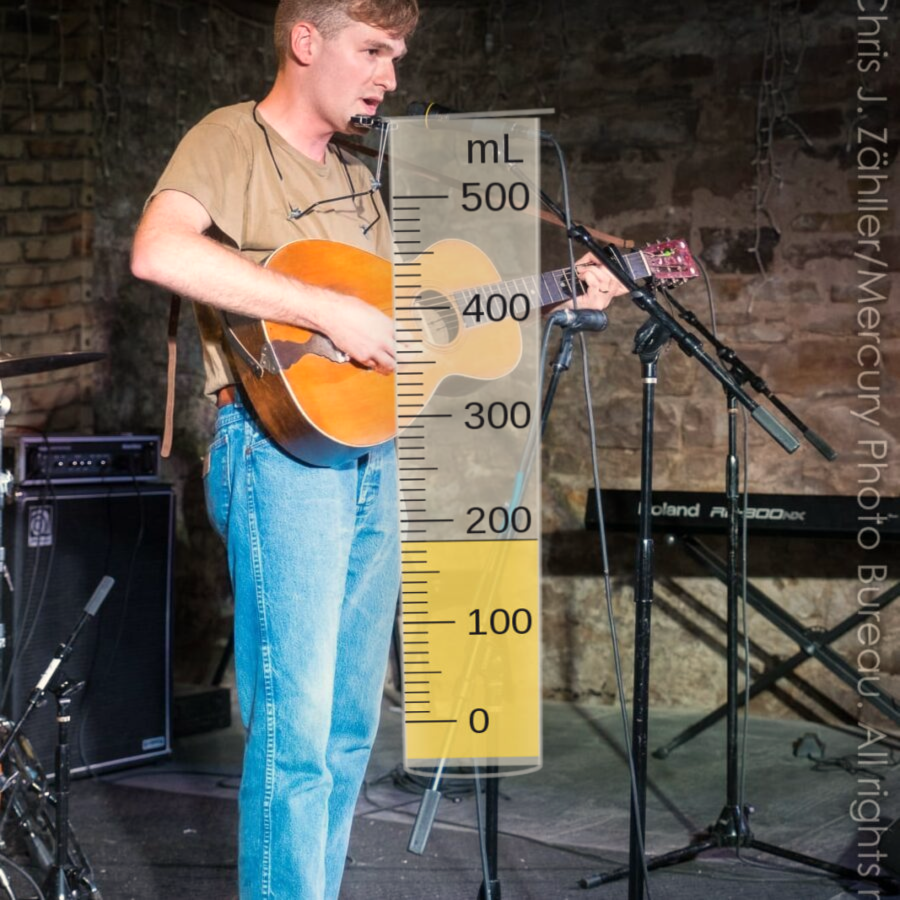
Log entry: 180 mL
